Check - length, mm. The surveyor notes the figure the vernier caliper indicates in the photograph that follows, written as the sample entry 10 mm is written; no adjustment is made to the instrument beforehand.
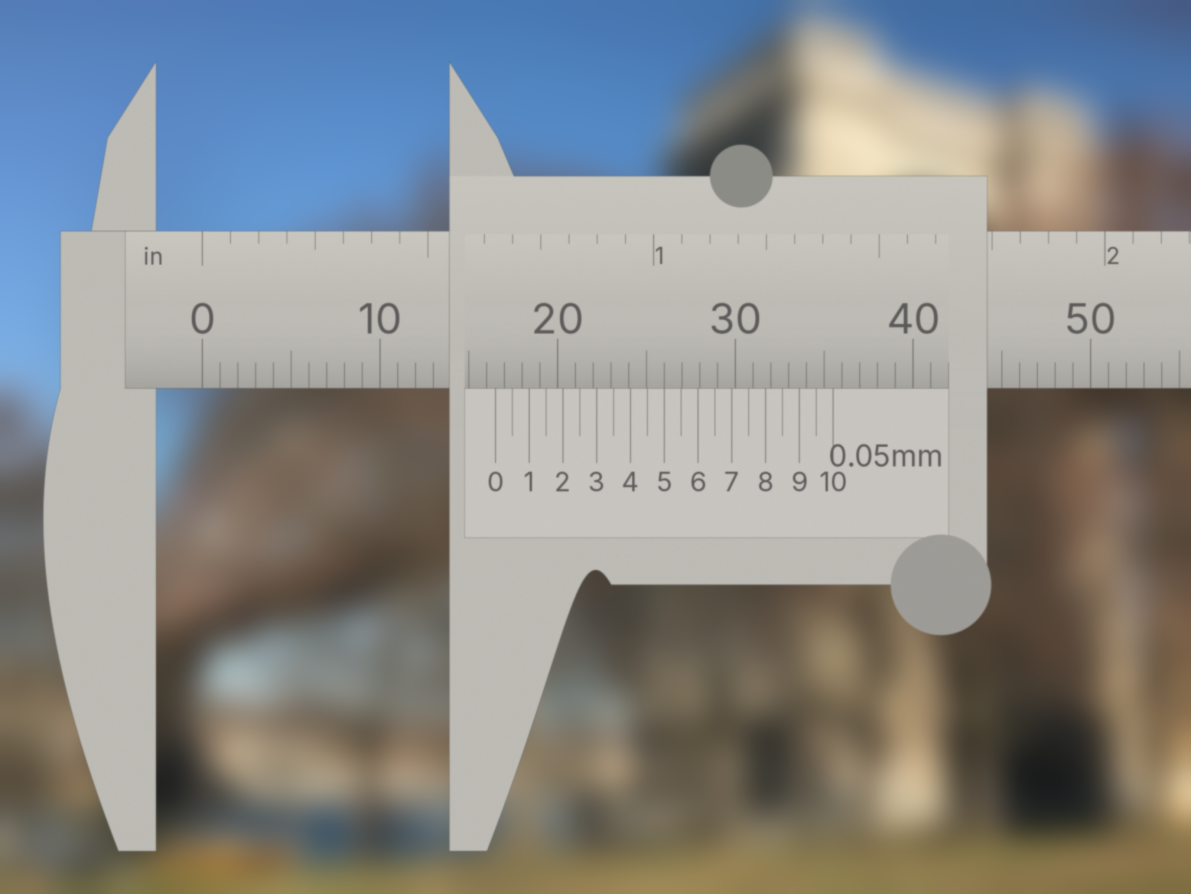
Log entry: 16.5 mm
